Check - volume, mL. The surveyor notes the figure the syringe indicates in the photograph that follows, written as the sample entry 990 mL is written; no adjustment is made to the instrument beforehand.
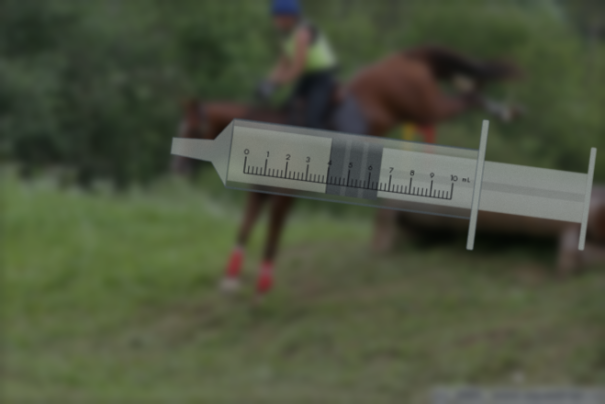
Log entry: 4 mL
